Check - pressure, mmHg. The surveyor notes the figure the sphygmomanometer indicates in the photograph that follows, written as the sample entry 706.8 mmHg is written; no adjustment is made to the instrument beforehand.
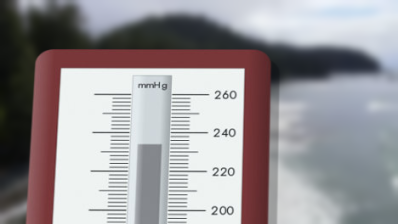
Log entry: 234 mmHg
